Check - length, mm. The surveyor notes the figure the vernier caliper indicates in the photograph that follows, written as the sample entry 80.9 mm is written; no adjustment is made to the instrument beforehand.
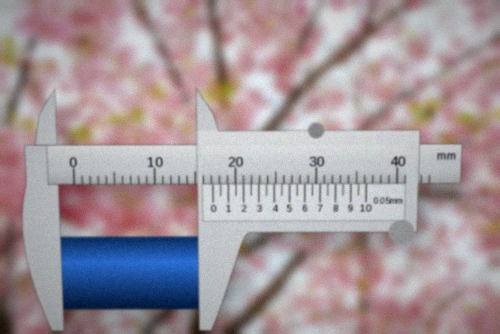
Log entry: 17.2 mm
